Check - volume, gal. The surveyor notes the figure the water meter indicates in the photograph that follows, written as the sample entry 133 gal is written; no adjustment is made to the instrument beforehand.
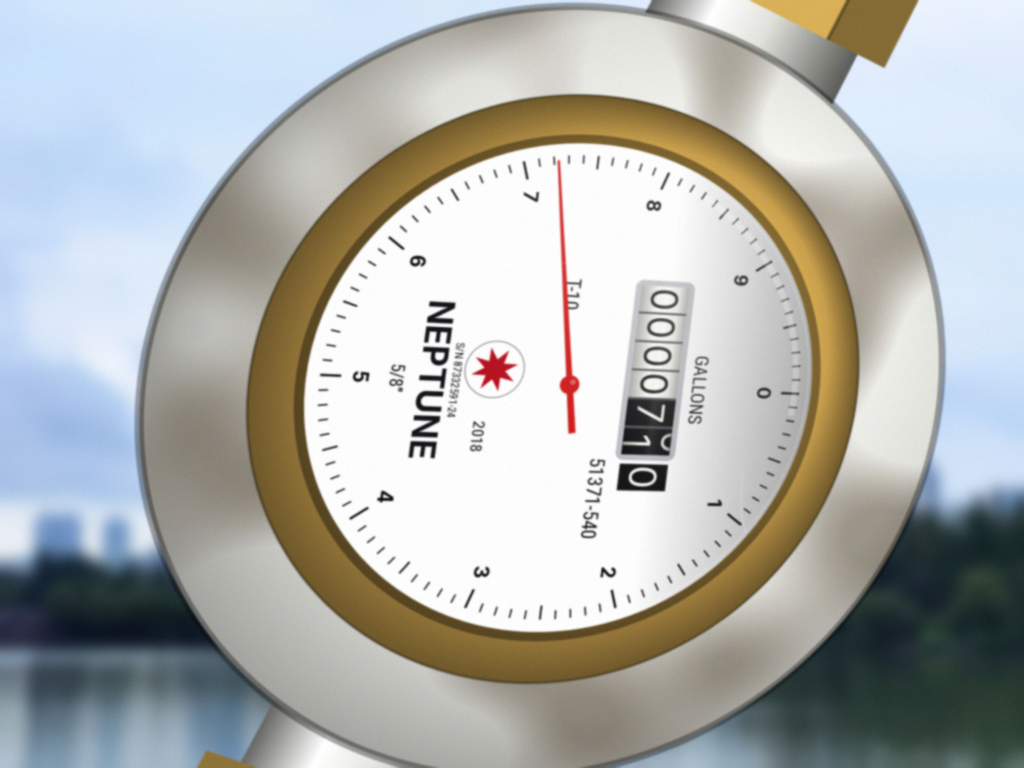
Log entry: 707.2 gal
